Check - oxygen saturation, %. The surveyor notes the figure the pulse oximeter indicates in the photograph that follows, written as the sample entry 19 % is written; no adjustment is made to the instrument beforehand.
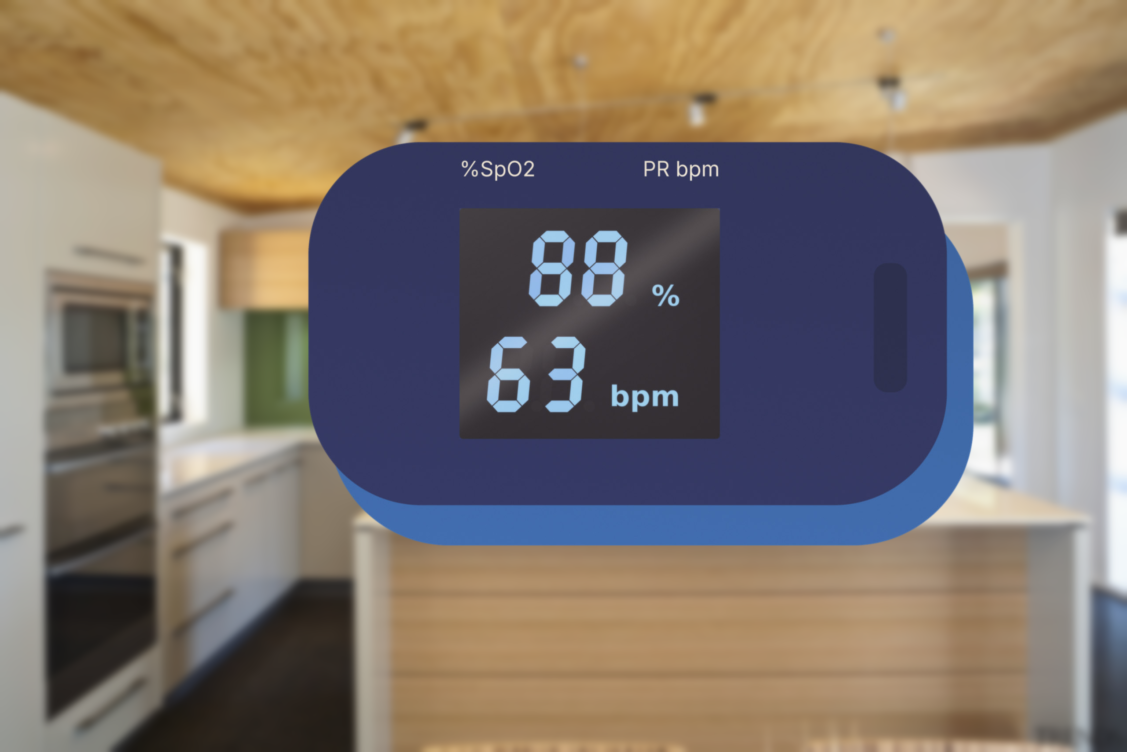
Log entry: 88 %
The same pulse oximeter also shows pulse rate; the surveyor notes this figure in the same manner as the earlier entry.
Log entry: 63 bpm
